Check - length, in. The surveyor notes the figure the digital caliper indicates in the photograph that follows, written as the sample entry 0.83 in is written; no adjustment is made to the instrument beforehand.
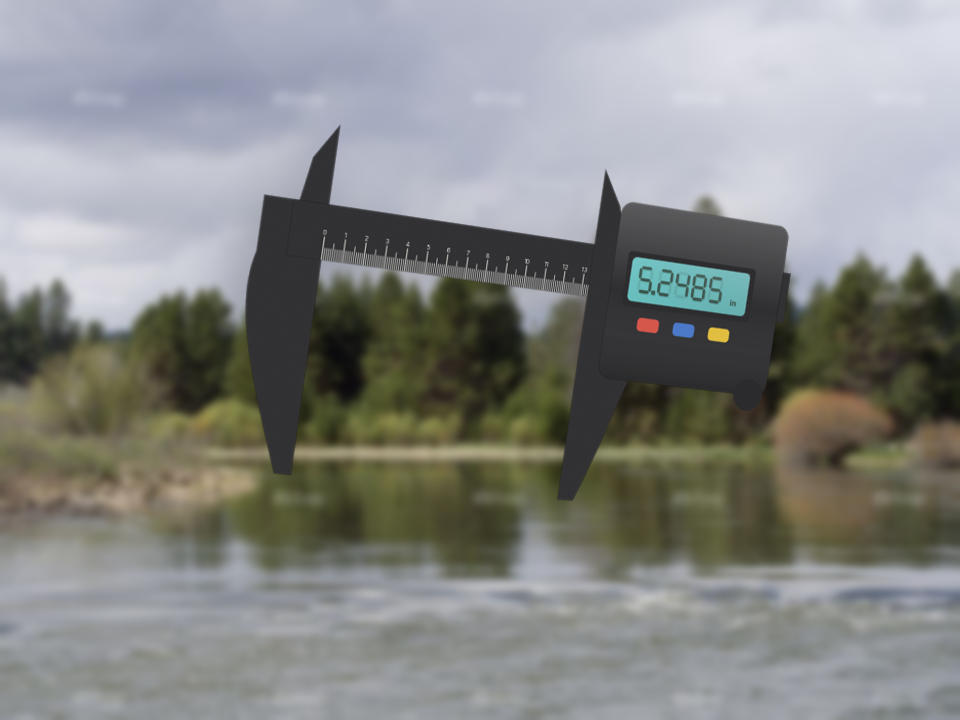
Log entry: 5.2485 in
